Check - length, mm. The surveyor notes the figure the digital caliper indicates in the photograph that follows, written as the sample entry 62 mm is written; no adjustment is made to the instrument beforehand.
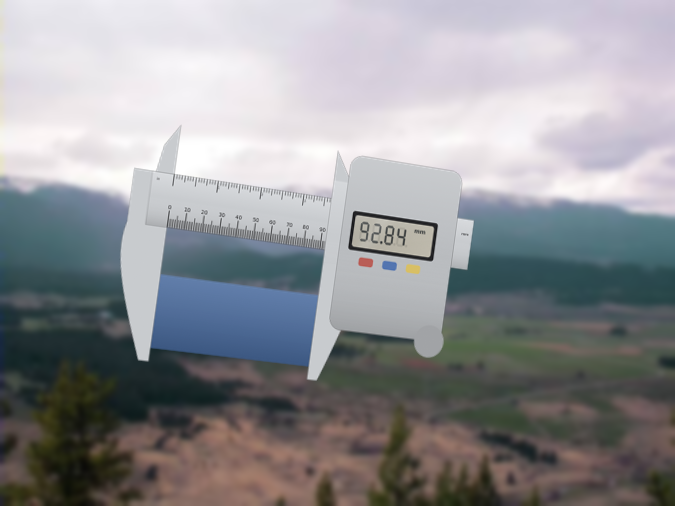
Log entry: 92.84 mm
